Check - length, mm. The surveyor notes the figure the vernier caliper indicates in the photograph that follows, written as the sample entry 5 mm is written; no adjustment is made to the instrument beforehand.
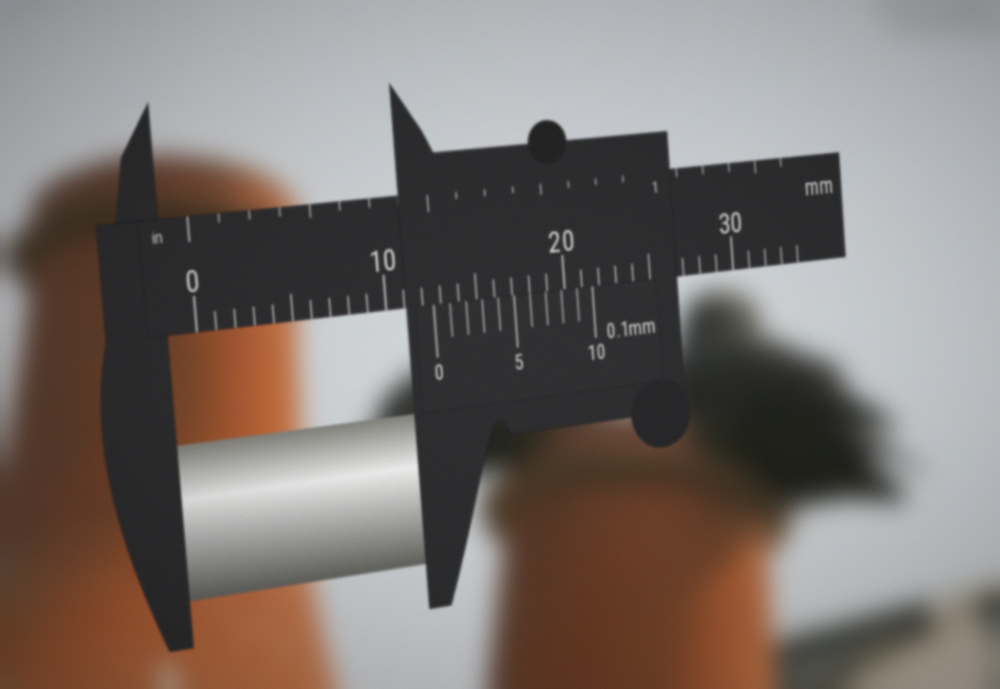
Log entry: 12.6 mm
